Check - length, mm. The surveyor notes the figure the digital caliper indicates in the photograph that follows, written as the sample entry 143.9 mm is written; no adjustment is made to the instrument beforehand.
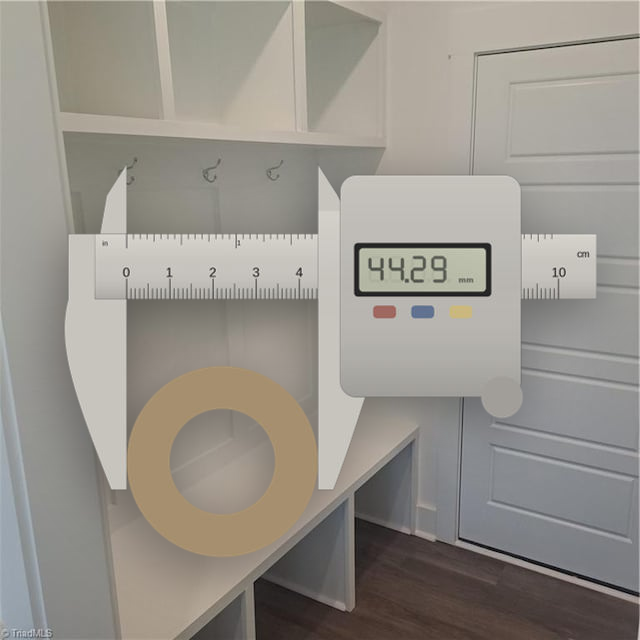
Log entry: 44.29 mm
